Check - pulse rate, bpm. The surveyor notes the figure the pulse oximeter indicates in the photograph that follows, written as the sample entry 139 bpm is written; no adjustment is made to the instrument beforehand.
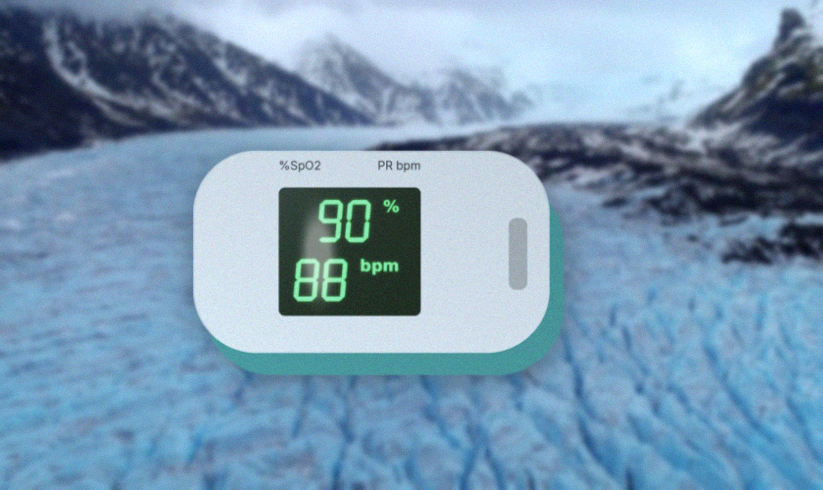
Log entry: 88 bpm
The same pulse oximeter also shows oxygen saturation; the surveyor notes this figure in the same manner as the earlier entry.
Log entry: 90 %
